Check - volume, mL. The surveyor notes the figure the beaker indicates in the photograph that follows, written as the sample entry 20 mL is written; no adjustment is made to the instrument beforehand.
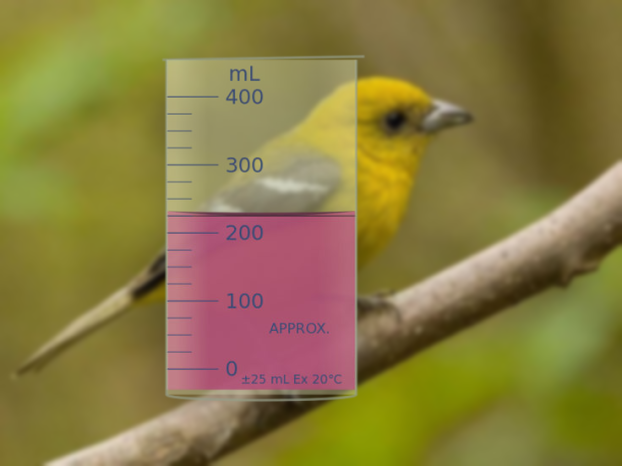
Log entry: 225 mL
